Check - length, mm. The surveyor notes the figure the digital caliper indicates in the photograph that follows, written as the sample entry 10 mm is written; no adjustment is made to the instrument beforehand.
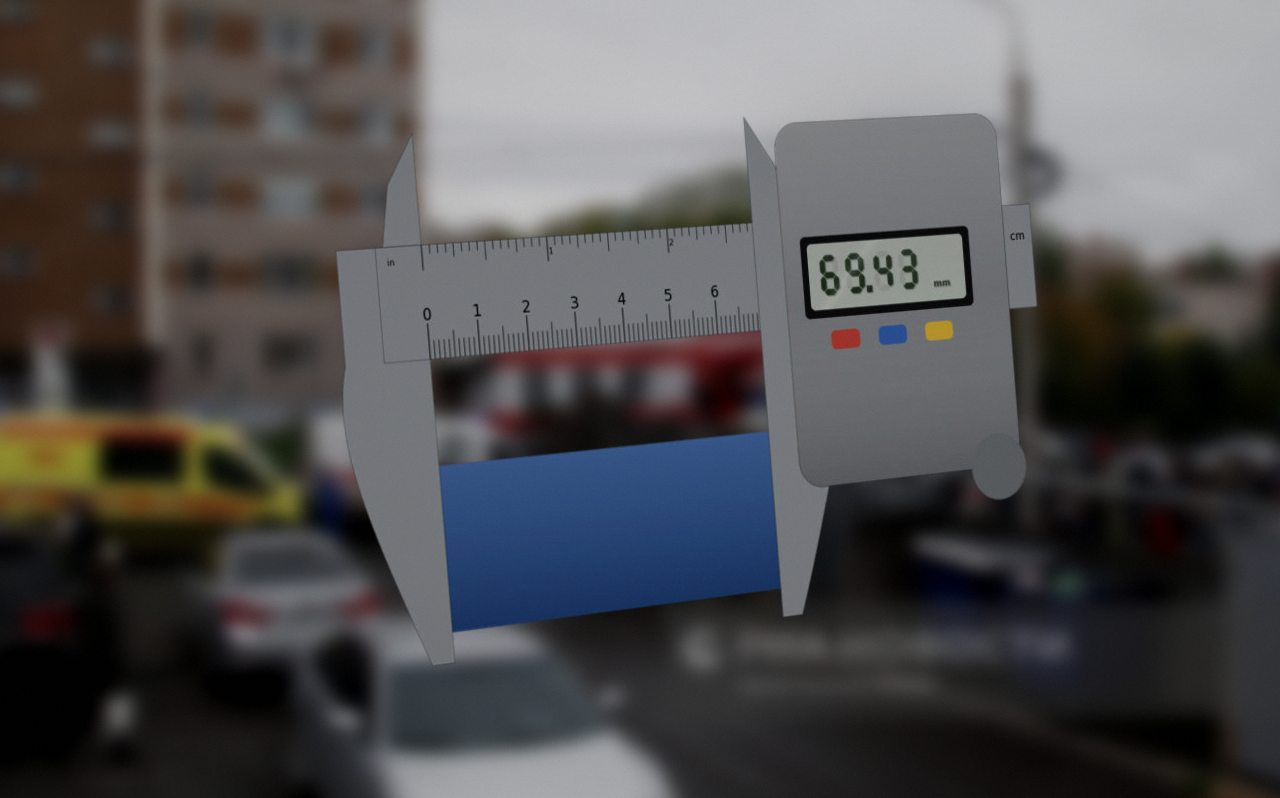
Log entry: 69.43 mm
